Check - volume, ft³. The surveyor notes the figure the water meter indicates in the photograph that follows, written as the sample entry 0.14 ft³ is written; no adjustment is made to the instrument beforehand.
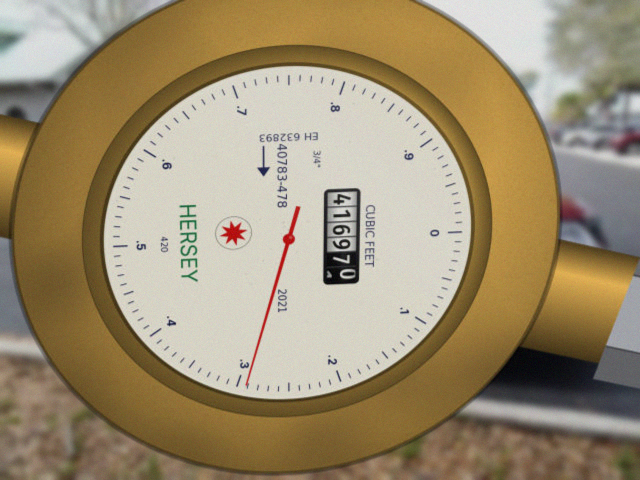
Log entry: 416970.29 ft³
